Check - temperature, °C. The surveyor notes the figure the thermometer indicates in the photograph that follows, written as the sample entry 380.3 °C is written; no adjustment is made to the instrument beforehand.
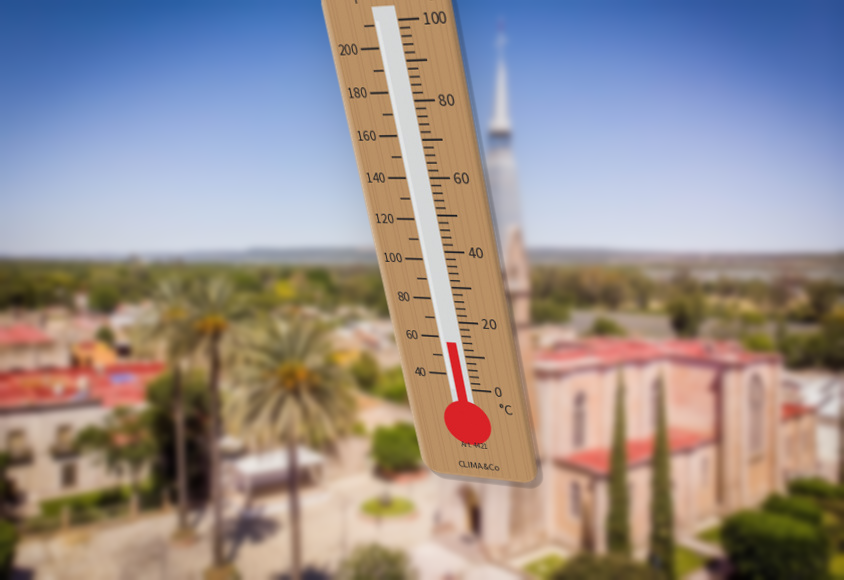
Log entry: 14 °C
